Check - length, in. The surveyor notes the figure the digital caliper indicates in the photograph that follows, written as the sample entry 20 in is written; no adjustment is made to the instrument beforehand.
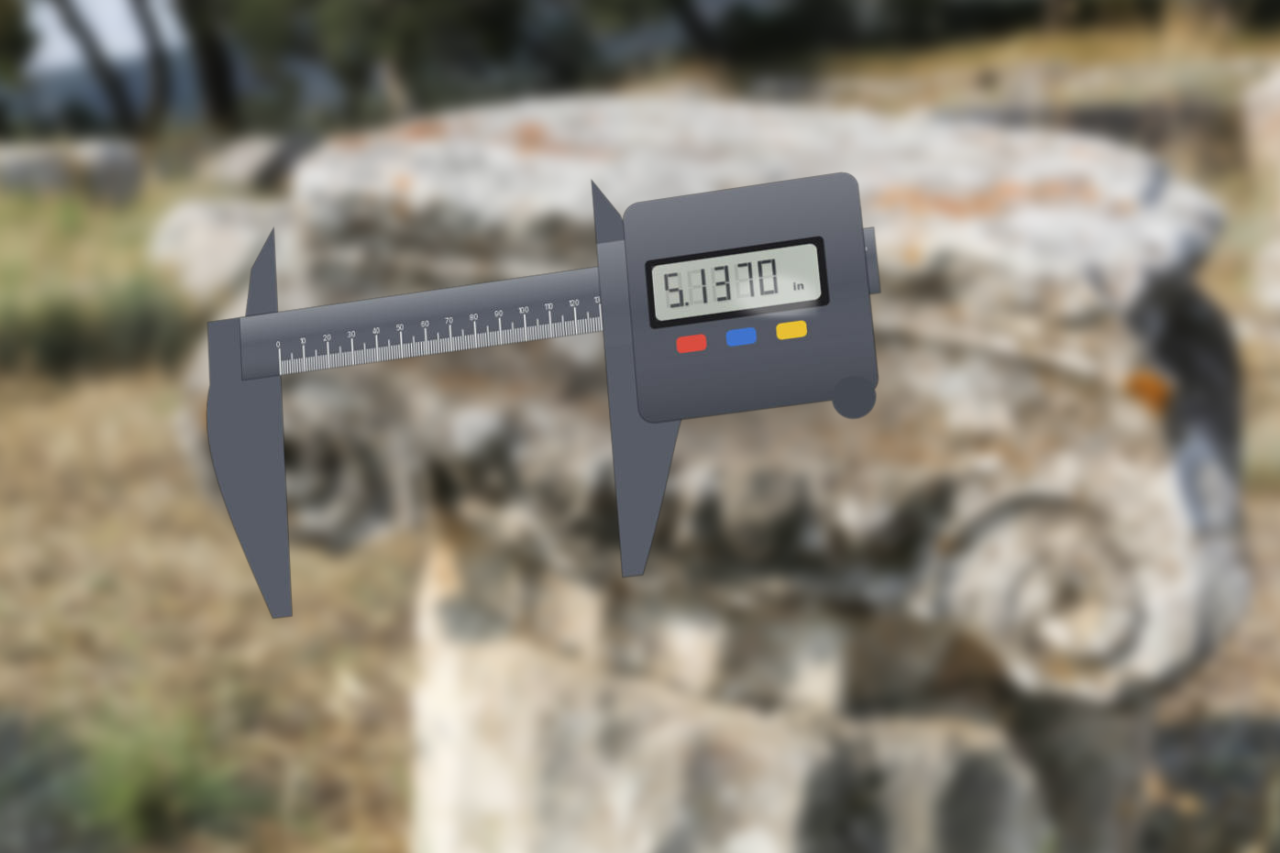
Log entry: 5.1370 in
